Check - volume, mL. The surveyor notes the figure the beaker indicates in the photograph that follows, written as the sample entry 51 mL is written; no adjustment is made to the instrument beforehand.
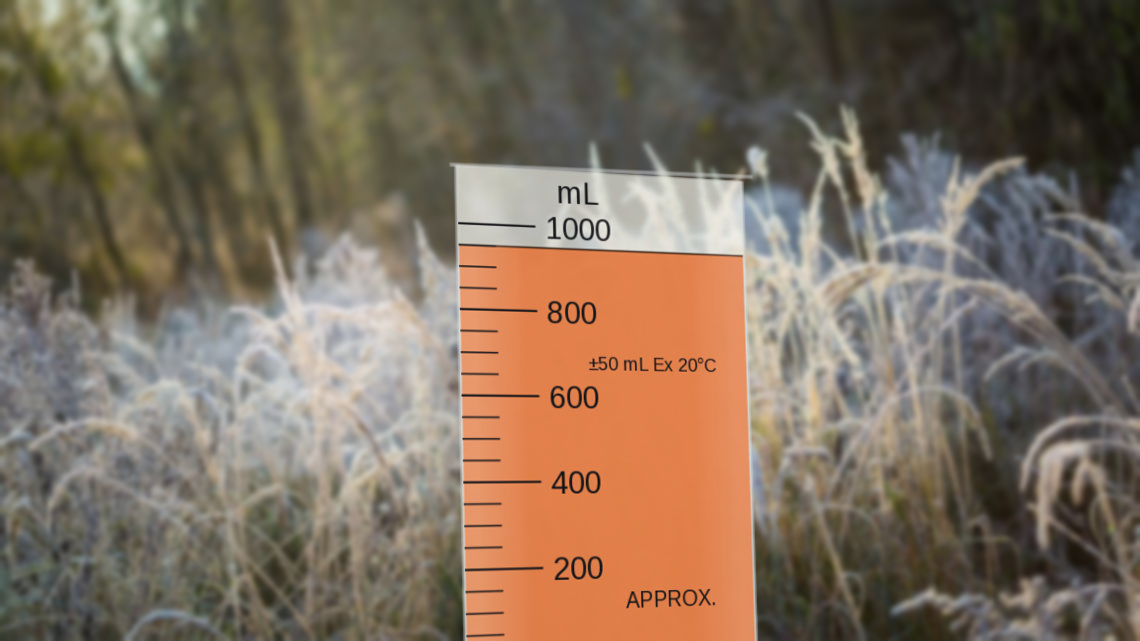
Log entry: 950 mL
